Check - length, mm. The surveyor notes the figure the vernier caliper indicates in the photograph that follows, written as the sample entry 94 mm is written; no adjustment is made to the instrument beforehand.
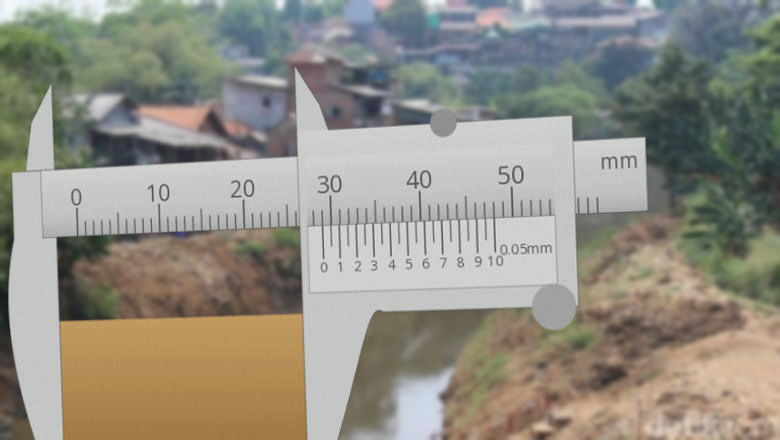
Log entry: 29.0 mm
